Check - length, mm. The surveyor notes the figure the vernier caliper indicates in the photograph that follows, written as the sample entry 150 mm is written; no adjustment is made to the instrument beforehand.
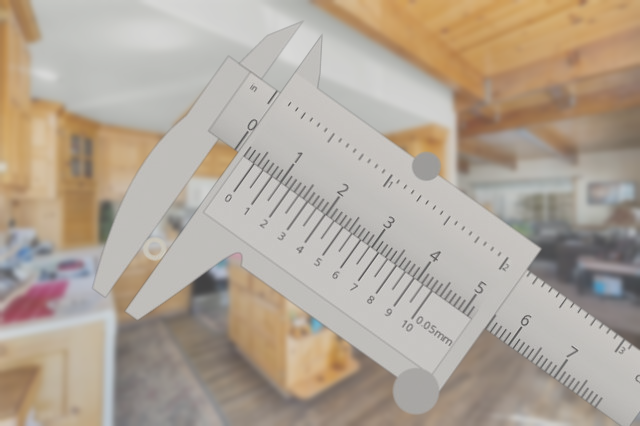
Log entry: 4.2 mm
